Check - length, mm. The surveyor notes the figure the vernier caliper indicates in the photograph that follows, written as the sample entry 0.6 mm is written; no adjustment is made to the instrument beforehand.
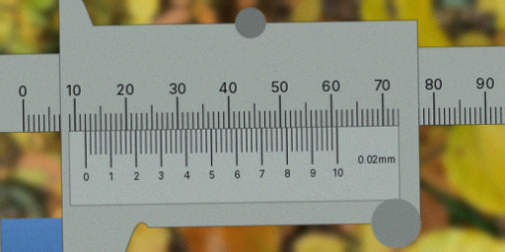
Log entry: 12.0 mm
